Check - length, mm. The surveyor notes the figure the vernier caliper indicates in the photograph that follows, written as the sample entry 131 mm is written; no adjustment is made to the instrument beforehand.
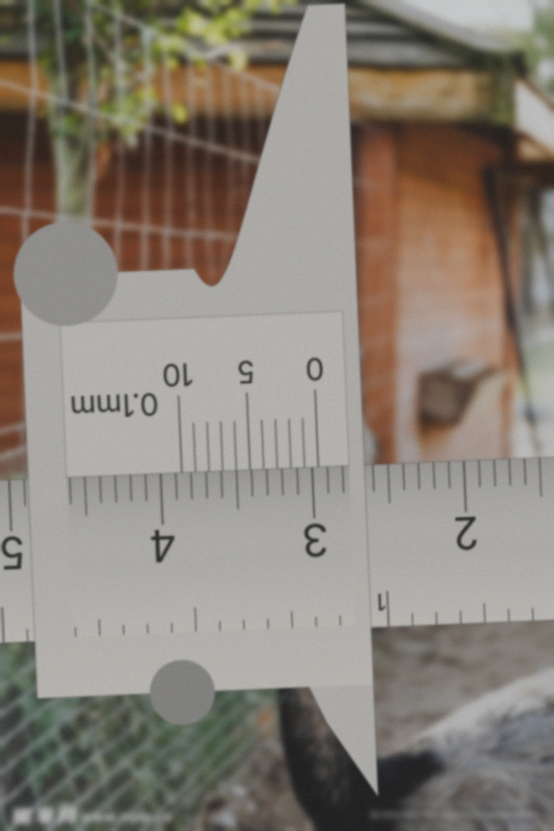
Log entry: 29.6 mm
